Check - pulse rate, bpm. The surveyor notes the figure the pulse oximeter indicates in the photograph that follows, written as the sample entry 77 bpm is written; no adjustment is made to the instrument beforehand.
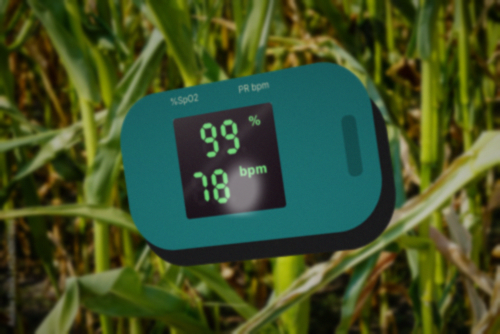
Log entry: 78 bpm
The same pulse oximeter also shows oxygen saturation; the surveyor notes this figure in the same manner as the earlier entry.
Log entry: 99 %
